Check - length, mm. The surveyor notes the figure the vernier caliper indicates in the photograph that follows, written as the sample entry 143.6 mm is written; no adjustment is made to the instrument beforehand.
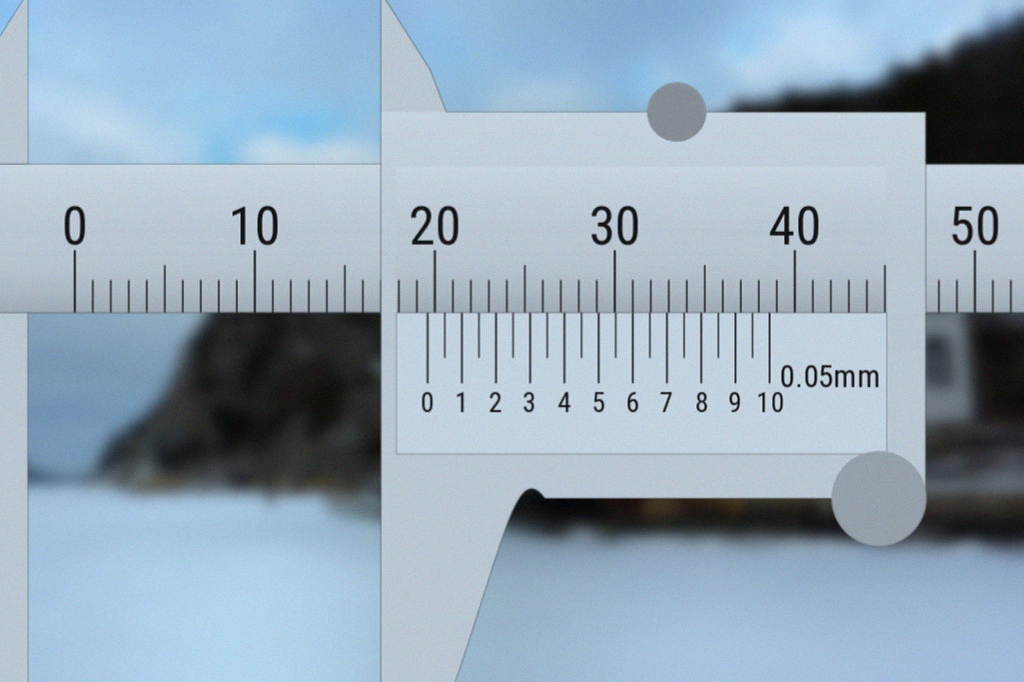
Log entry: 19.6 mm
